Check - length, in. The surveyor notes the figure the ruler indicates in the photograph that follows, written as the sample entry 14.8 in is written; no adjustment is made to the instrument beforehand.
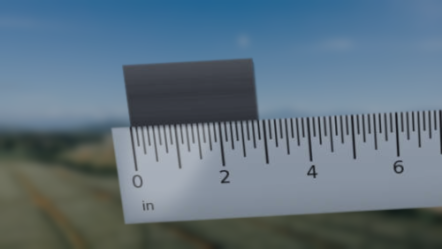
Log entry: 2.875 in
